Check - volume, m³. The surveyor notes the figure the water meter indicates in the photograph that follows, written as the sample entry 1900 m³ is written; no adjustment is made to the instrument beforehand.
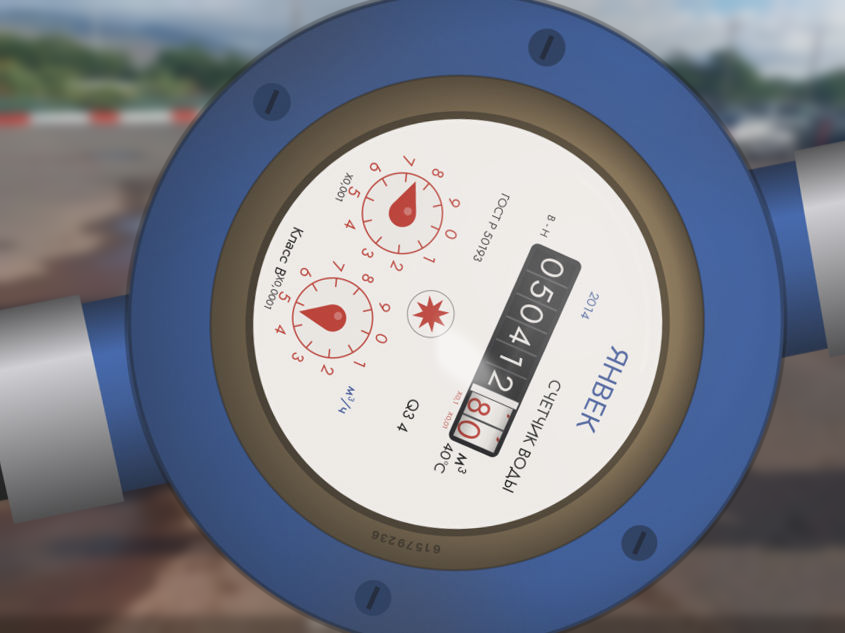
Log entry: 50412.7974 m³
